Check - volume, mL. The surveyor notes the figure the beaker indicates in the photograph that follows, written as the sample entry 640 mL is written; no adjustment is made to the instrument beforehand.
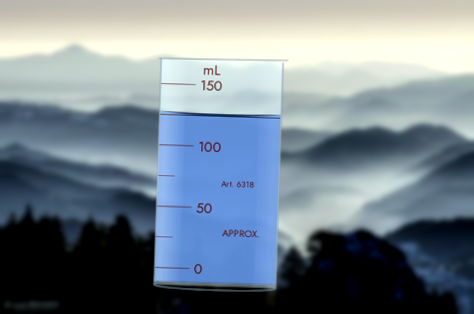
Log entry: 125 mL
